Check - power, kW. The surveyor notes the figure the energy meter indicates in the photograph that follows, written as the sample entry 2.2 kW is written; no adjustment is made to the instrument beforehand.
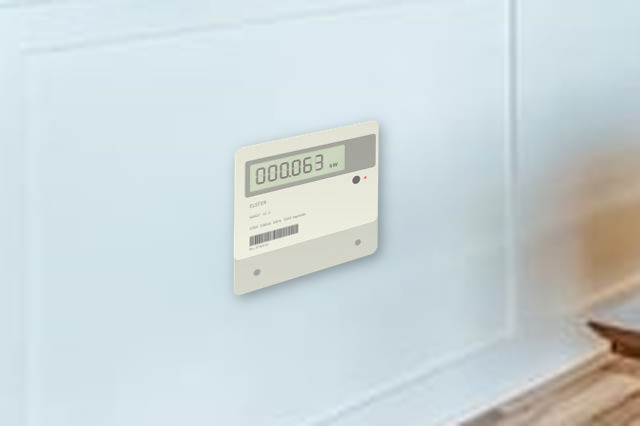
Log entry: 0.063 kW
